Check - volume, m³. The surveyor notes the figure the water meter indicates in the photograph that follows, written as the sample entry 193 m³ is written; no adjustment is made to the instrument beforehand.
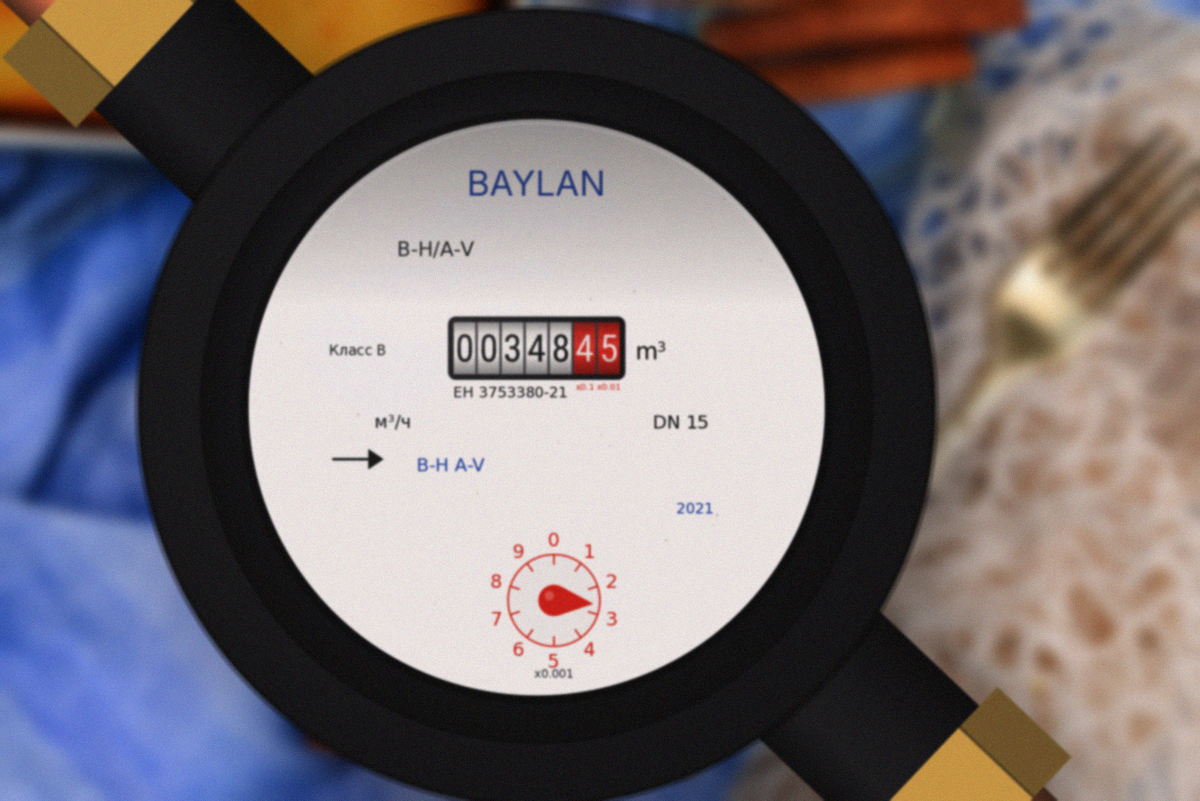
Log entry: 348.452 m³
